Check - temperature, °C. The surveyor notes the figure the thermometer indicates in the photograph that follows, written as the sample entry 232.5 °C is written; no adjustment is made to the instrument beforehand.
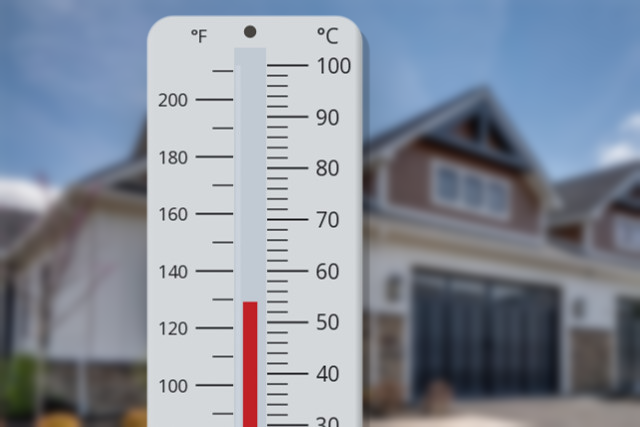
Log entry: 54 °C
